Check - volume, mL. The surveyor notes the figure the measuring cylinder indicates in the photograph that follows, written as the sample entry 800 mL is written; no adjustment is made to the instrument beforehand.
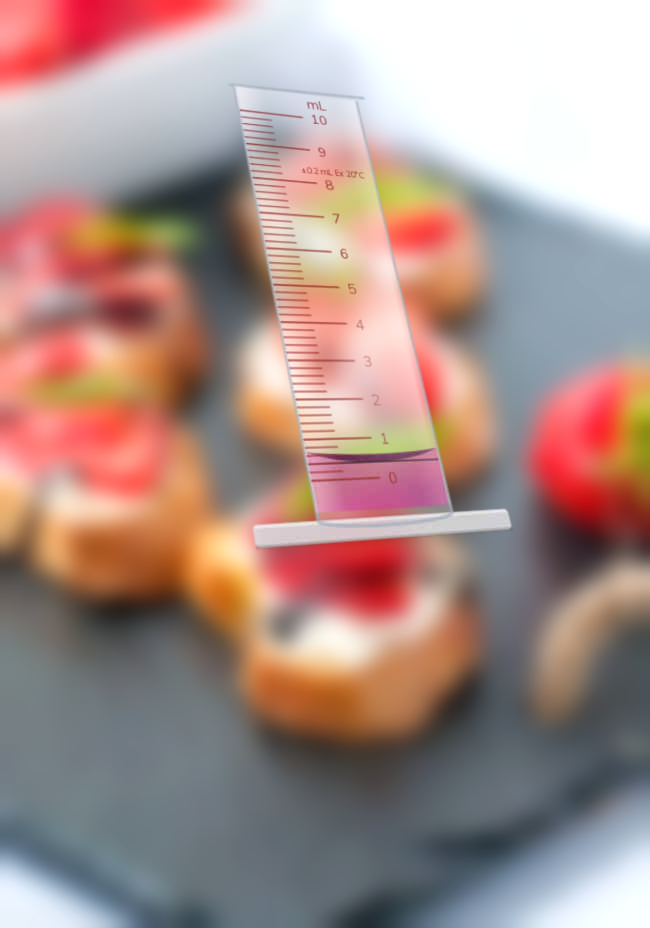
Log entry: 0.4 mL
